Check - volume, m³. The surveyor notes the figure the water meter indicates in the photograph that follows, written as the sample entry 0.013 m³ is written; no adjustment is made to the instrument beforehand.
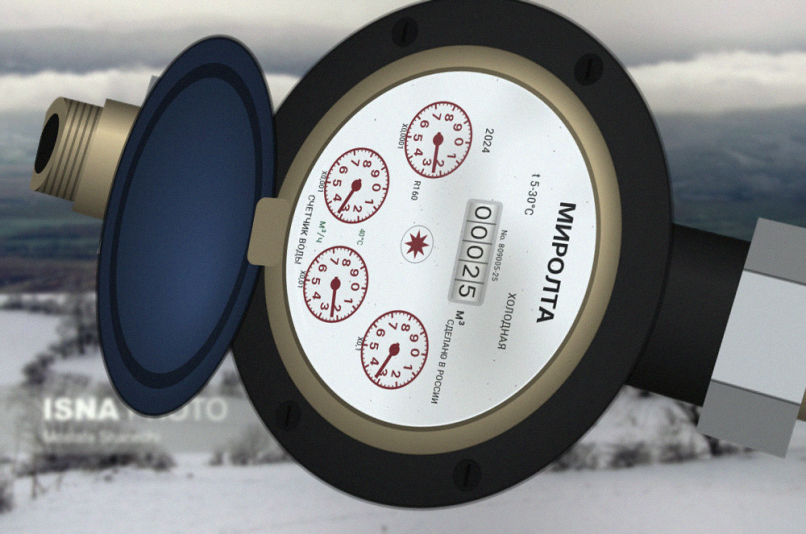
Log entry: 25.3232 m³
